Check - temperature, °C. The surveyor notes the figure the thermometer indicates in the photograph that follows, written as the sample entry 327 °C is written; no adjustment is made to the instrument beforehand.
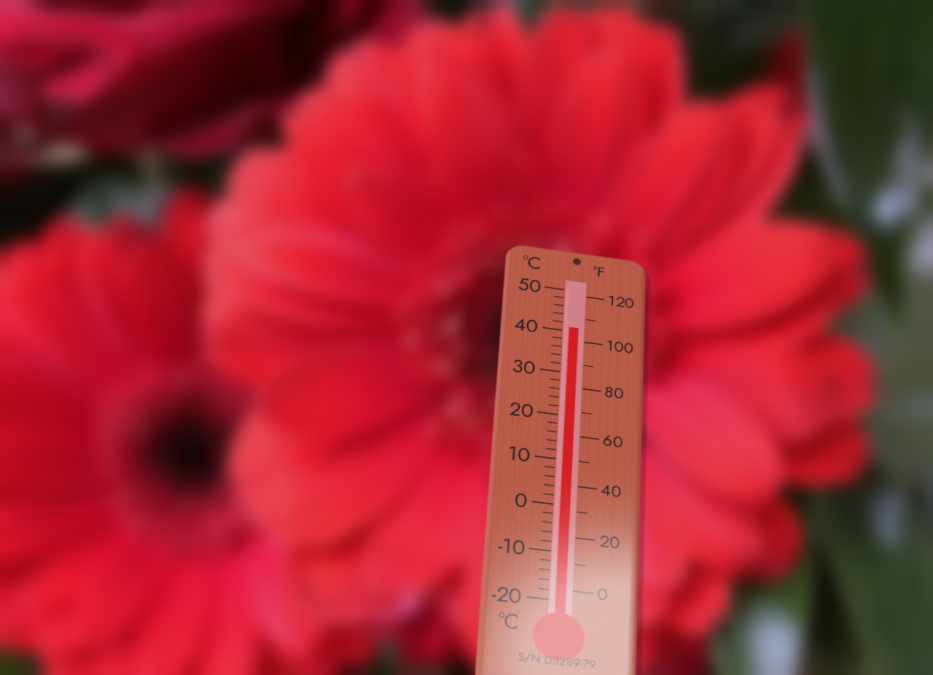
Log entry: 41 °C
